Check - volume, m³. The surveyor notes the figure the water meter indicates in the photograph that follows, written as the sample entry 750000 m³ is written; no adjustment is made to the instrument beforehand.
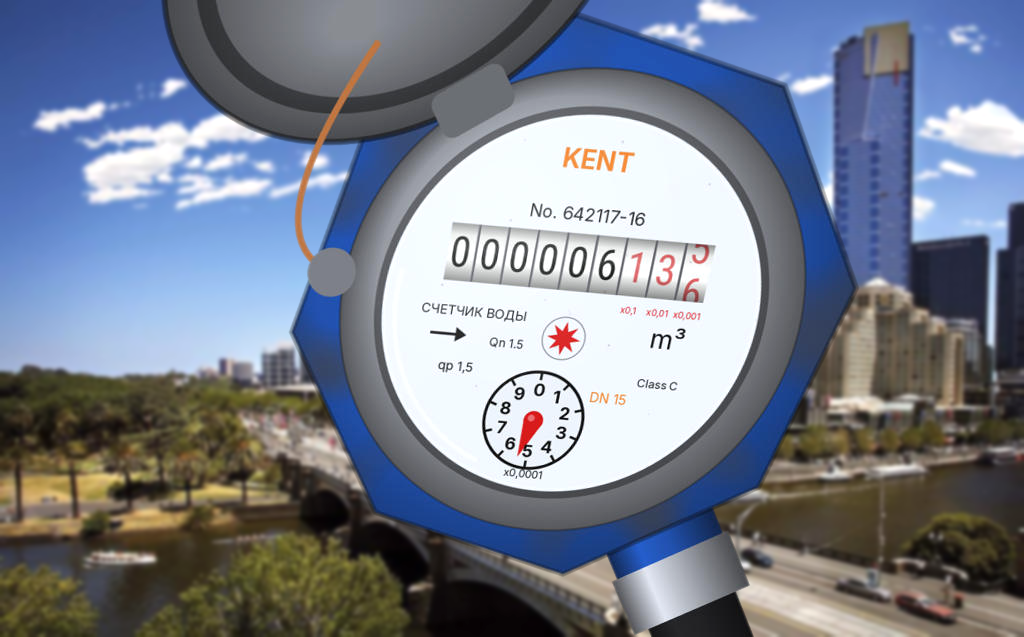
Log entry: 6.1355 m³
